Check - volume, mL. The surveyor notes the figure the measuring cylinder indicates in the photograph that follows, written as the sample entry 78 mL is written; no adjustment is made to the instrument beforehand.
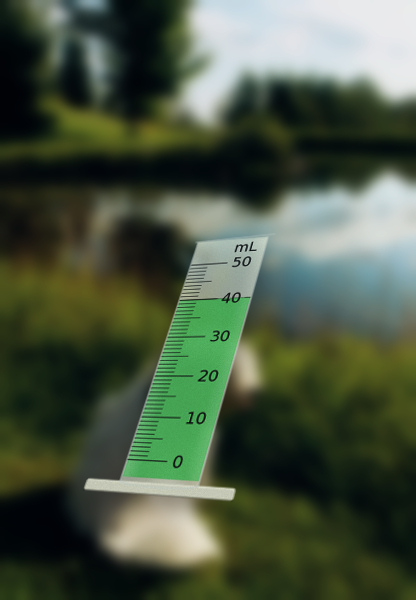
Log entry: 40 mL
